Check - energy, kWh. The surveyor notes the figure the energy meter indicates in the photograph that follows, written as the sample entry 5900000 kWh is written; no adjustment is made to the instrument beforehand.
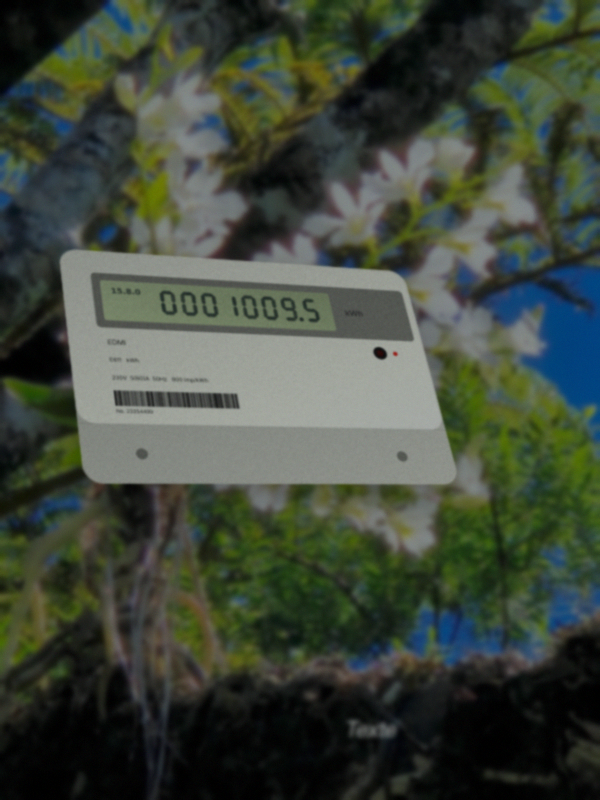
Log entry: 1009.5 kWh
